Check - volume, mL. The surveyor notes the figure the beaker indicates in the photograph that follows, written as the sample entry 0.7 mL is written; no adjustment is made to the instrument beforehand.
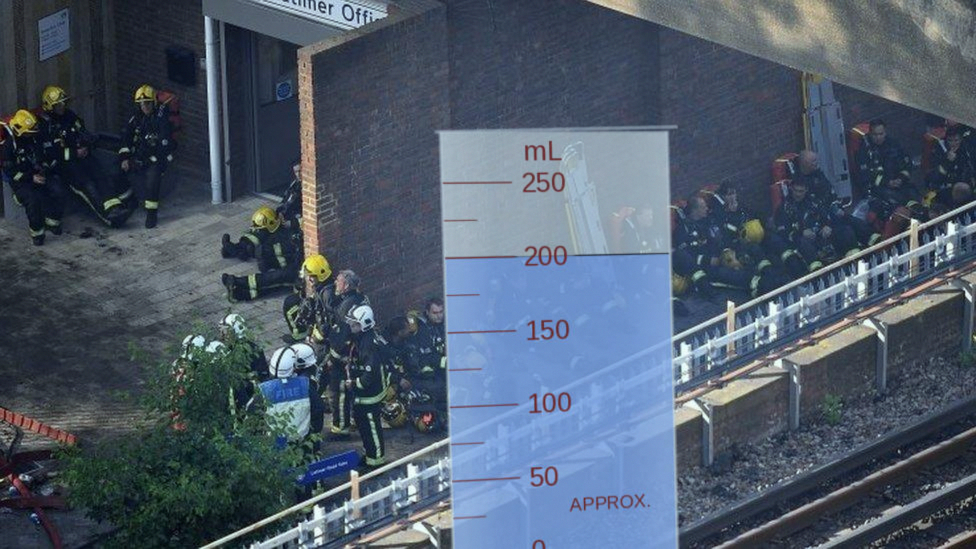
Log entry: 200 mL
